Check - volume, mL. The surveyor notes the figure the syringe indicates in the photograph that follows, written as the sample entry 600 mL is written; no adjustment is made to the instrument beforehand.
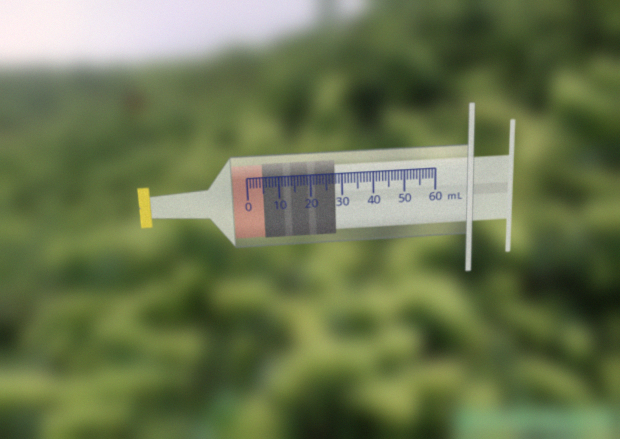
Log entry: 5 mL
